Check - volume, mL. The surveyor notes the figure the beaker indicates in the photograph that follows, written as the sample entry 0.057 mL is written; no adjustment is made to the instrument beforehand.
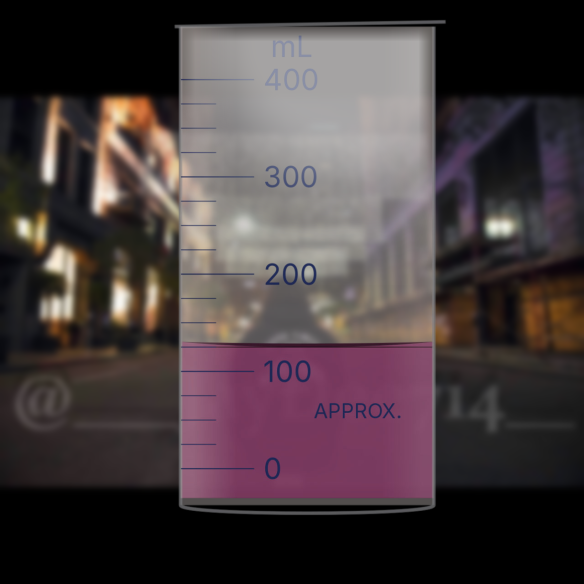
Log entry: 125 mL
